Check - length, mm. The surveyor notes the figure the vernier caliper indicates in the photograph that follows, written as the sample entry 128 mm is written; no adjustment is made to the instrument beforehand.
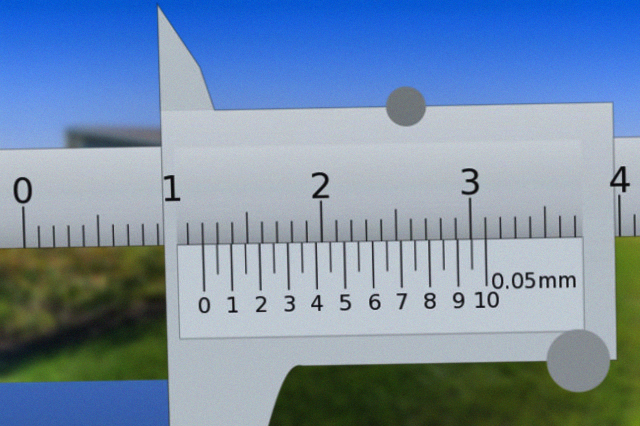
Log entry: 12.0 mm
